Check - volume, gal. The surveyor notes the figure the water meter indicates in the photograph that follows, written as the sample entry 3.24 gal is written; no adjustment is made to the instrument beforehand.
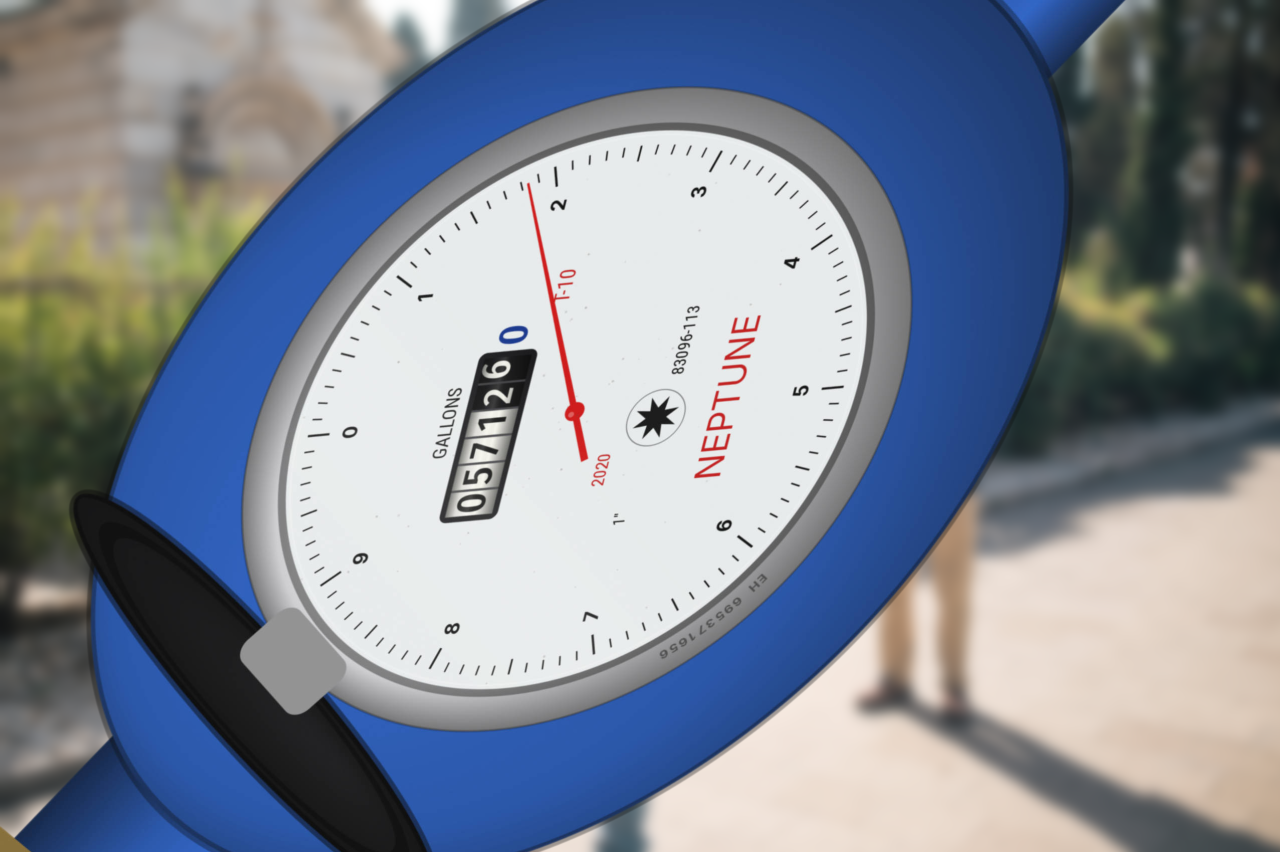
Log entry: 571261.8 gal
